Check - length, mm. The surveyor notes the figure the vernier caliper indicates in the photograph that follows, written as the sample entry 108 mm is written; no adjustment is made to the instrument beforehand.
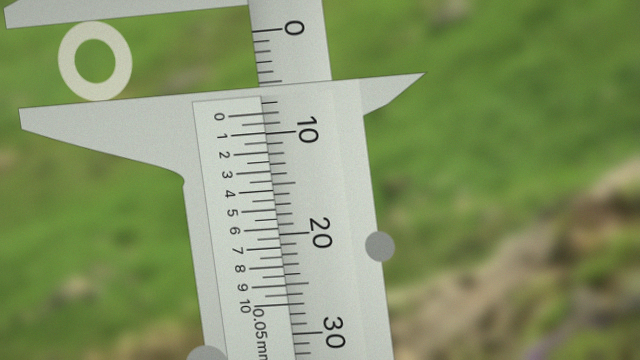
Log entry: 8.0 mm
